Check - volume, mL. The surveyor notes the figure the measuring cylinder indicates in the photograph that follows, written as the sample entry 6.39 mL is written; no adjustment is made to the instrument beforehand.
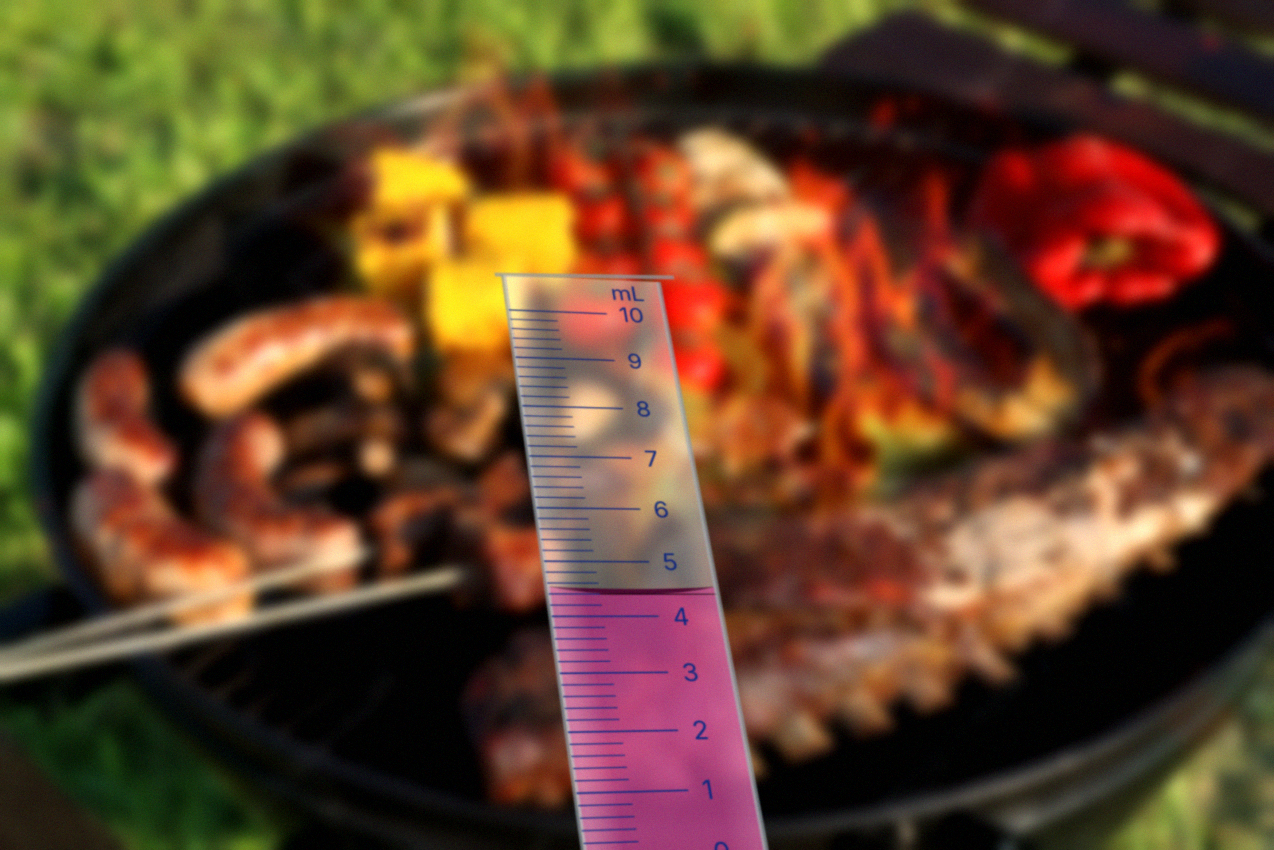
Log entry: 4.4 mL
